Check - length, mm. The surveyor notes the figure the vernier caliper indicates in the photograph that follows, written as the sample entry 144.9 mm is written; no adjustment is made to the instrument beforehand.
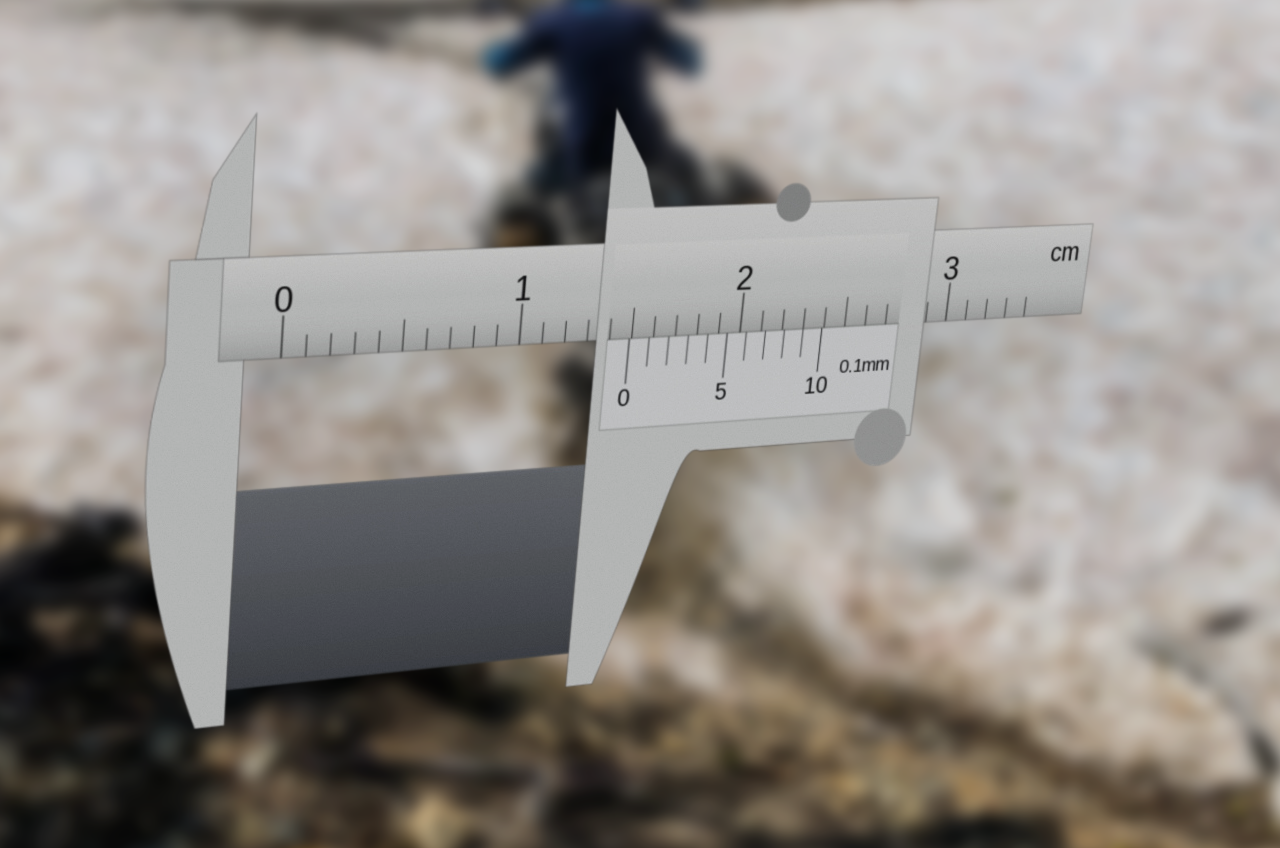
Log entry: 14.9 mm
